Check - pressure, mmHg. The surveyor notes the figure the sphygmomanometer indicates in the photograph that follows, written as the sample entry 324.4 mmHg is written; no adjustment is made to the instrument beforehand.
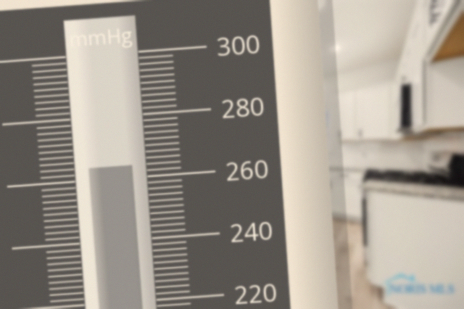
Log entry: 264 mmHg
